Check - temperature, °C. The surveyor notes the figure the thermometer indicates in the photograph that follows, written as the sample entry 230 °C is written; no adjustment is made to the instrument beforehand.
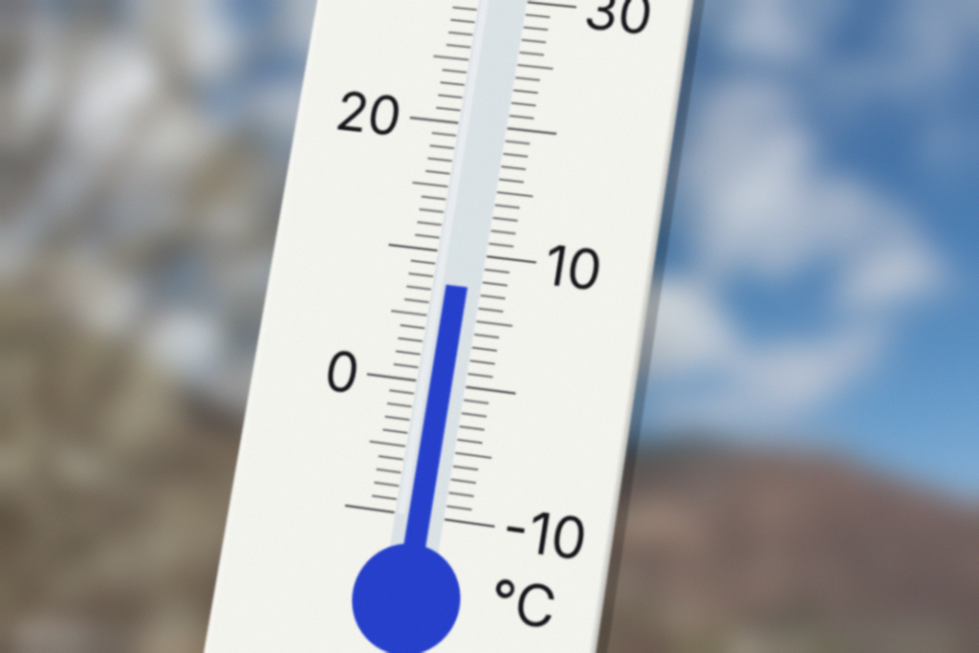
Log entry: 7.5 °C
